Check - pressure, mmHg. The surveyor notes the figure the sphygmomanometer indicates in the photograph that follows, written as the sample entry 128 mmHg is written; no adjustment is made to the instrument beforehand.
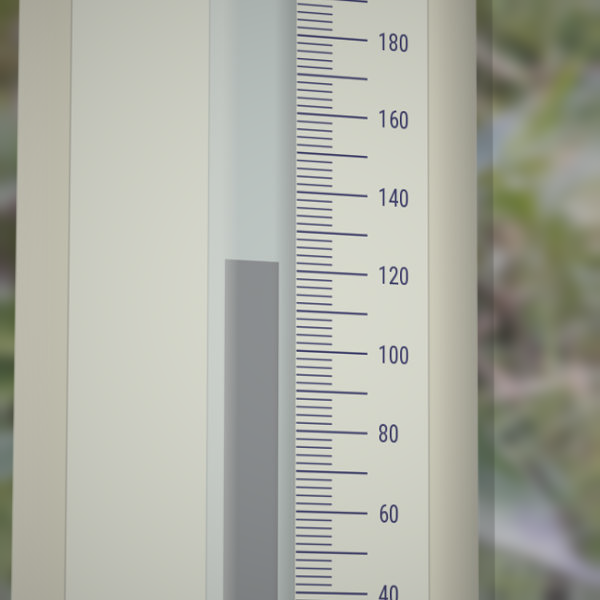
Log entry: 122 mmHg
